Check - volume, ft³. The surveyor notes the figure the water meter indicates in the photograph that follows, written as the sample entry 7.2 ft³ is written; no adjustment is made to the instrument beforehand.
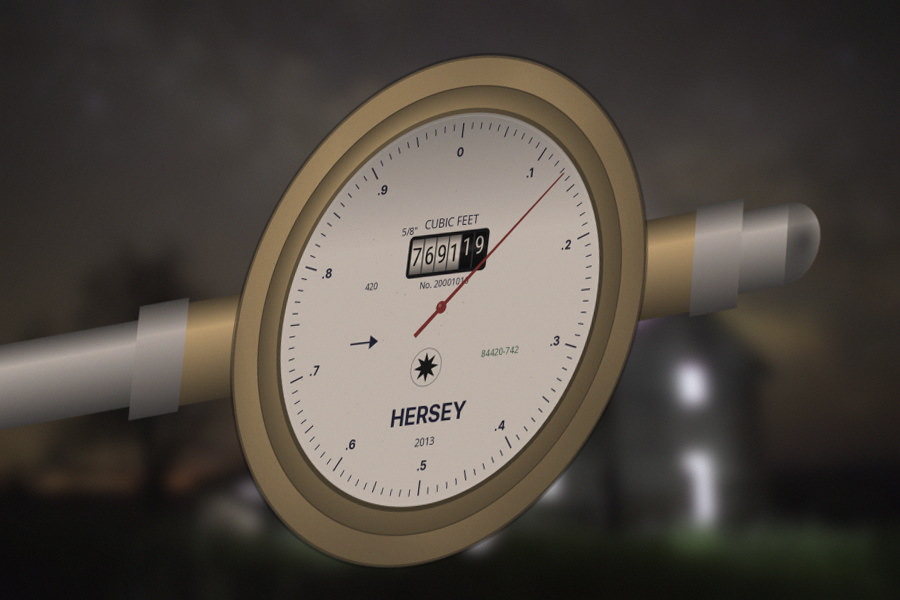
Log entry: 769119.13 ft³
